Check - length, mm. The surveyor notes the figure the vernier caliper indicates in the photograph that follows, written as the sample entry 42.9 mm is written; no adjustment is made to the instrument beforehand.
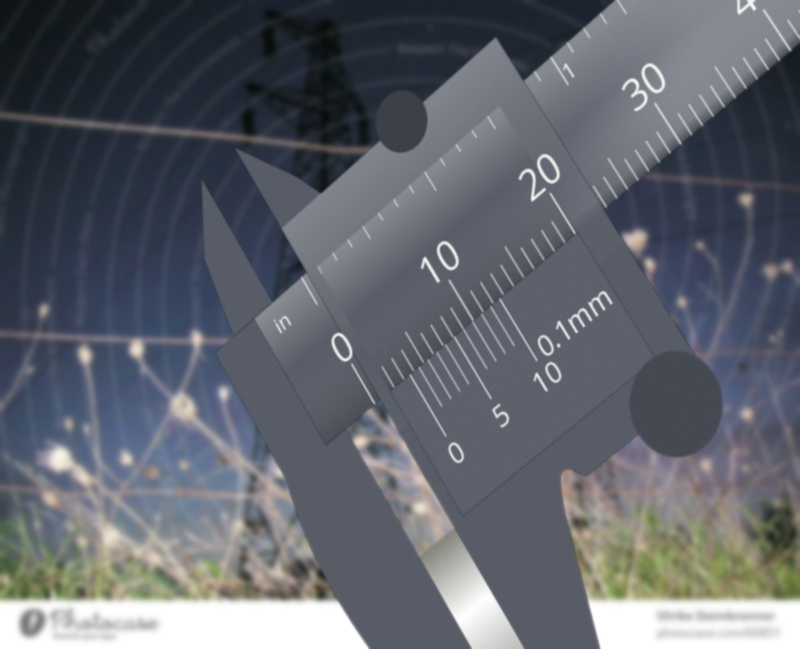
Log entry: 3.6 mm
